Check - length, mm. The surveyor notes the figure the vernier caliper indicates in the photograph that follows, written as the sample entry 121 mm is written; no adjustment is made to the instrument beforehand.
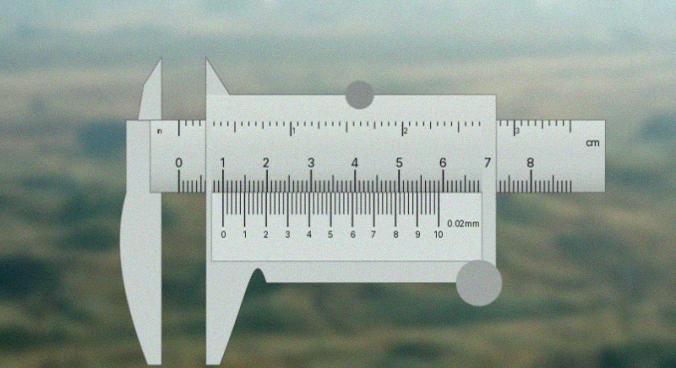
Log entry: 10.0 mm
